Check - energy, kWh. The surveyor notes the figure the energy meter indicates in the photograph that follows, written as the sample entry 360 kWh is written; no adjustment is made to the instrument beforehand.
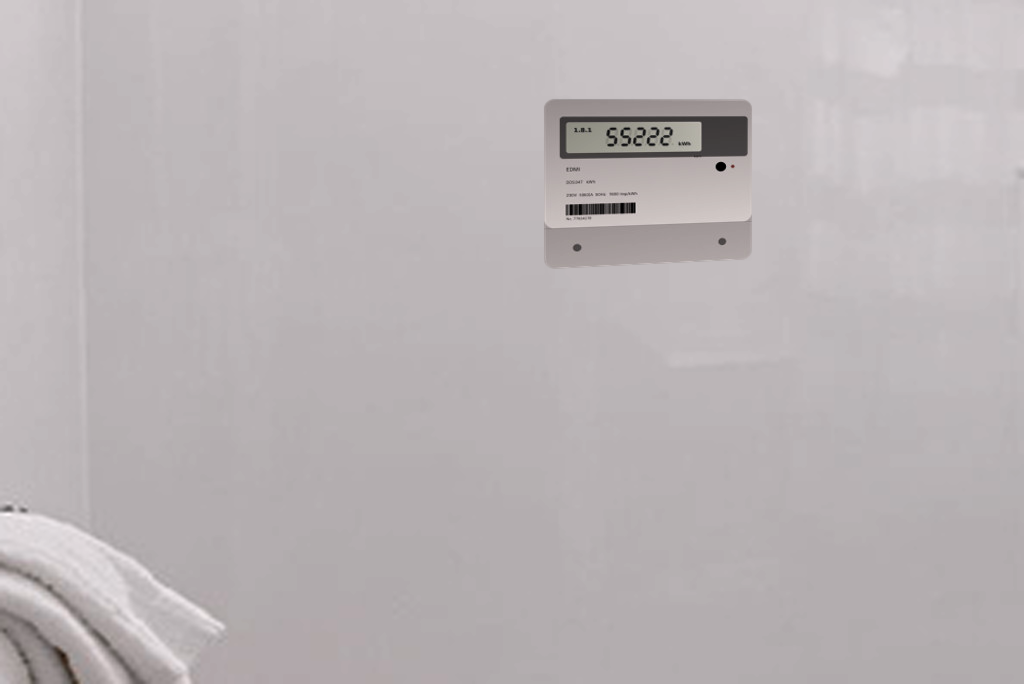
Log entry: 55222 kWh
